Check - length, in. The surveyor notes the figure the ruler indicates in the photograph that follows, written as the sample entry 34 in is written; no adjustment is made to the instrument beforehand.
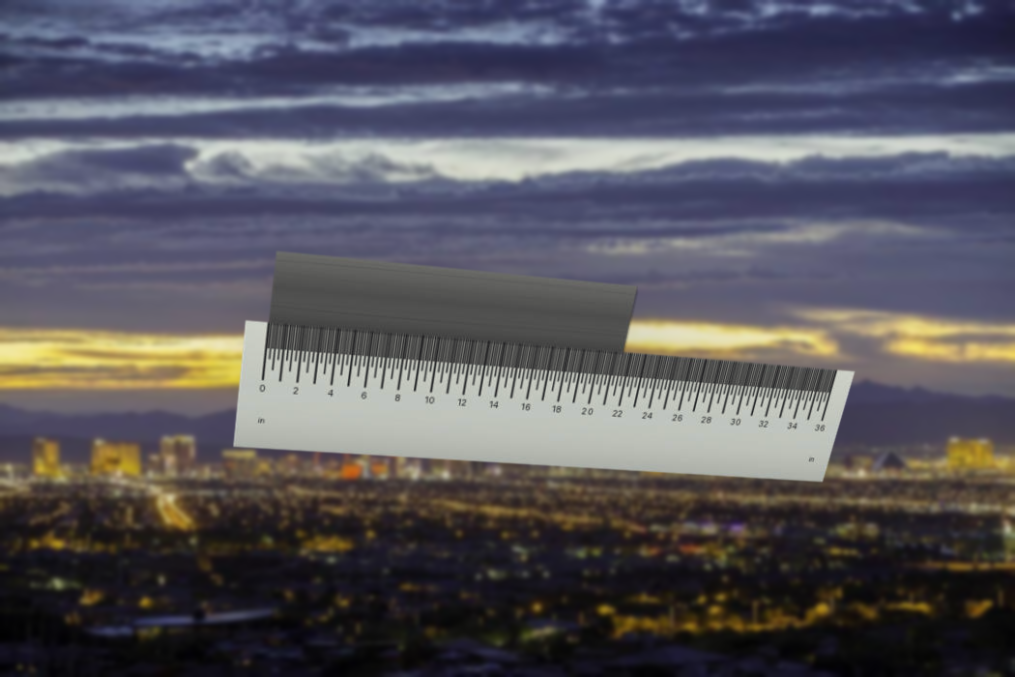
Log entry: 21.5 in
